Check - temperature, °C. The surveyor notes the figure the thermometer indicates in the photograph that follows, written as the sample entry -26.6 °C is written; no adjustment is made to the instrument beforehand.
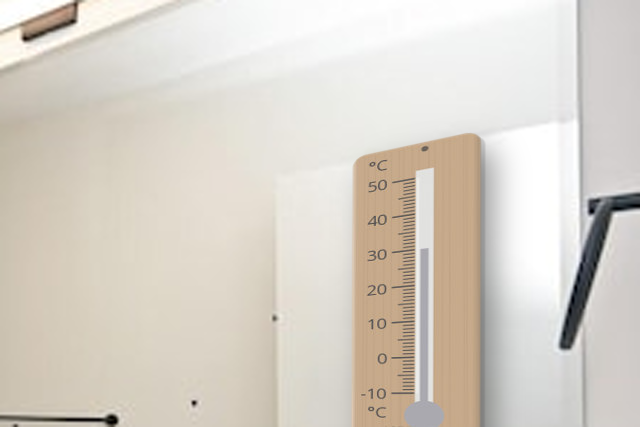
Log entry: 30 °C
